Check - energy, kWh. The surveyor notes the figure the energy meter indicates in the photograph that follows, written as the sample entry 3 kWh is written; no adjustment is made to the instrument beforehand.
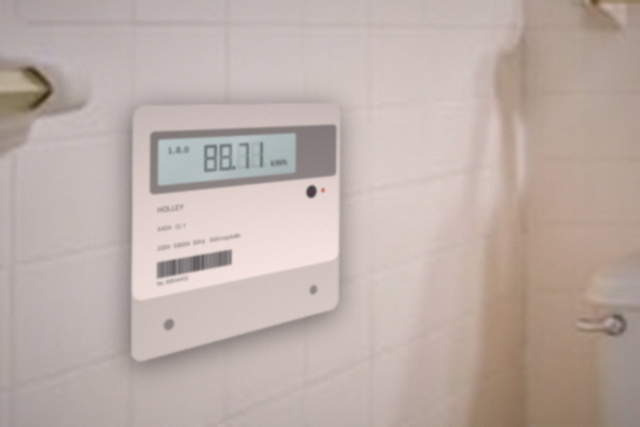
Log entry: 88.71 kWh
